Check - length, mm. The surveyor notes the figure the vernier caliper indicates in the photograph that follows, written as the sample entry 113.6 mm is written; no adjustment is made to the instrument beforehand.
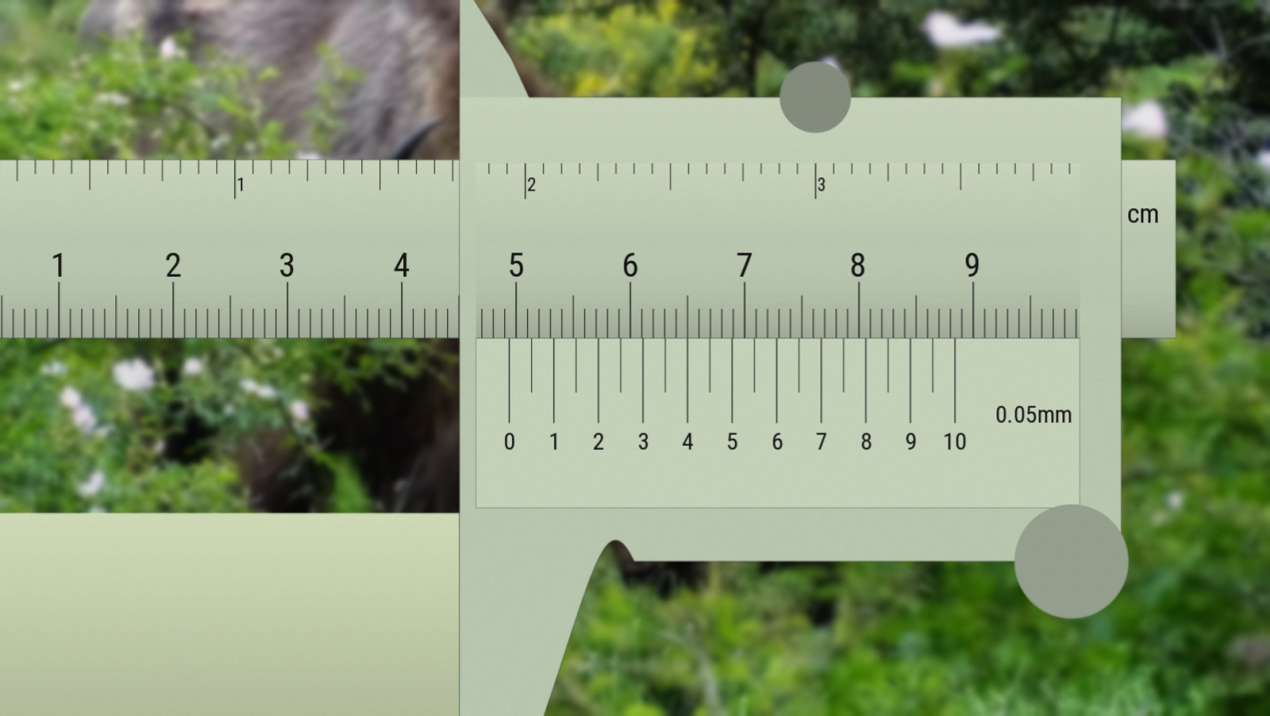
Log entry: 49.4 mm
